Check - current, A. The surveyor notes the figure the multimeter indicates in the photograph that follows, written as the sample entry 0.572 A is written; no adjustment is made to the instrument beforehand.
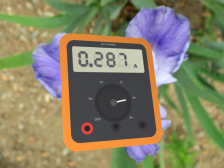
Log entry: 0.287 A
